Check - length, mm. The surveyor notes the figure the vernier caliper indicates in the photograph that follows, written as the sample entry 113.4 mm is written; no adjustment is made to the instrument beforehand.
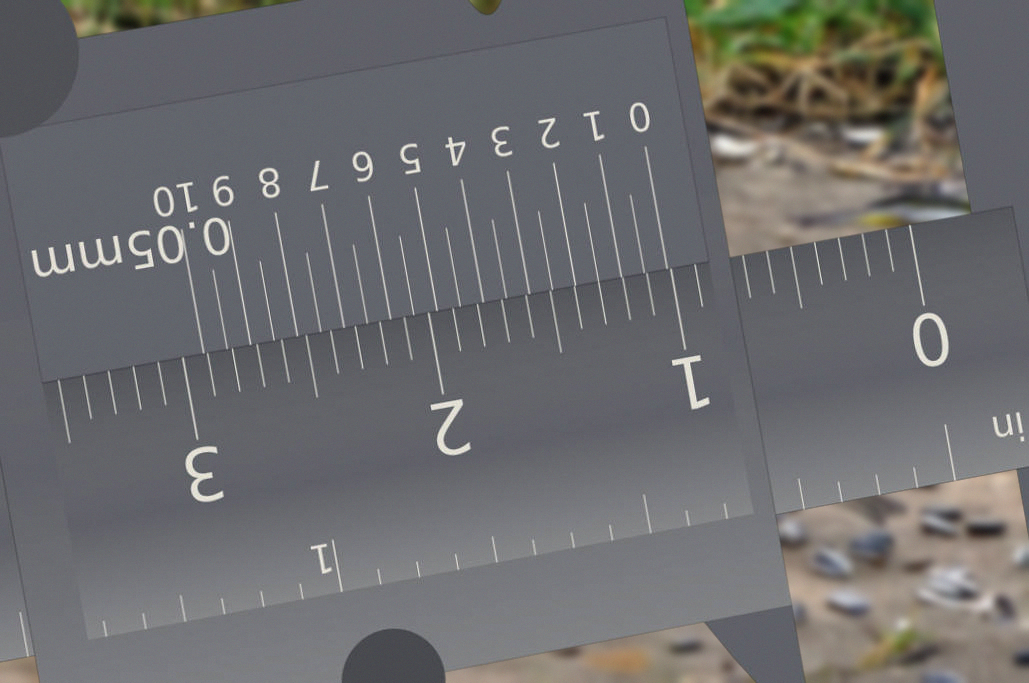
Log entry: 10.15 mm
